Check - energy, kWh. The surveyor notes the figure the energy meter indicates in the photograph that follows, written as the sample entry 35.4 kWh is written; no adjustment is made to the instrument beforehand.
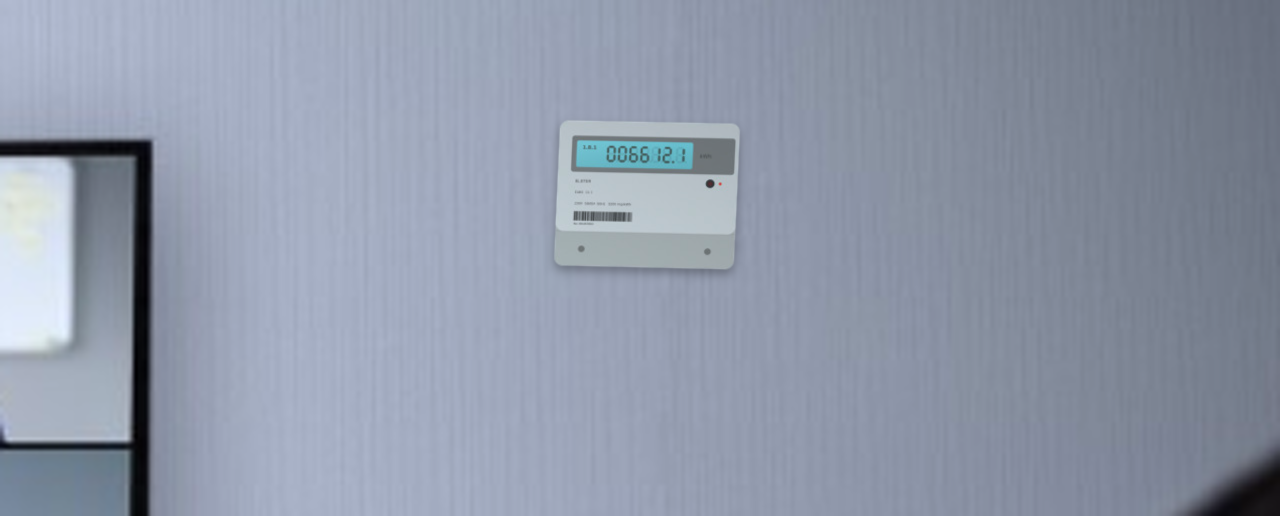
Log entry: 6612.1 kWh
